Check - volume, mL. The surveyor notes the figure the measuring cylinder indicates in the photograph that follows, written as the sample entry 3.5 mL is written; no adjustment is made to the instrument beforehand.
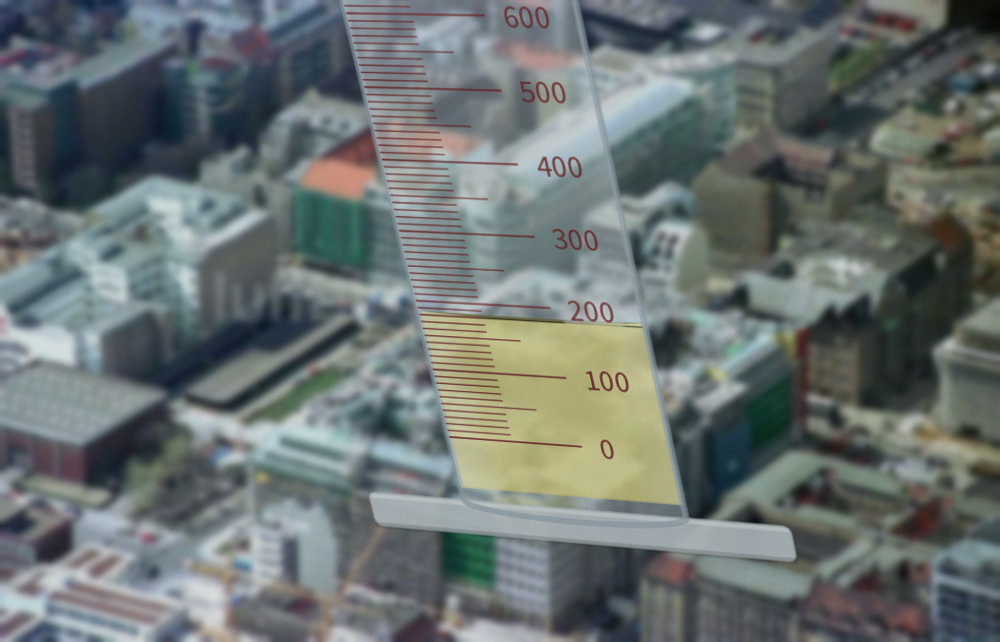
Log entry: 180 mL
